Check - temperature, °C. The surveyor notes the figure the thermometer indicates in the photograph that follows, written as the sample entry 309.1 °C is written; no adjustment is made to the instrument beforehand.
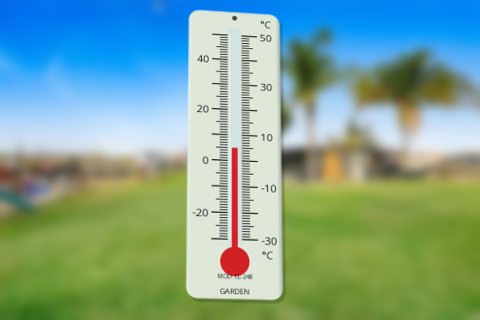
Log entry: 5 °C
